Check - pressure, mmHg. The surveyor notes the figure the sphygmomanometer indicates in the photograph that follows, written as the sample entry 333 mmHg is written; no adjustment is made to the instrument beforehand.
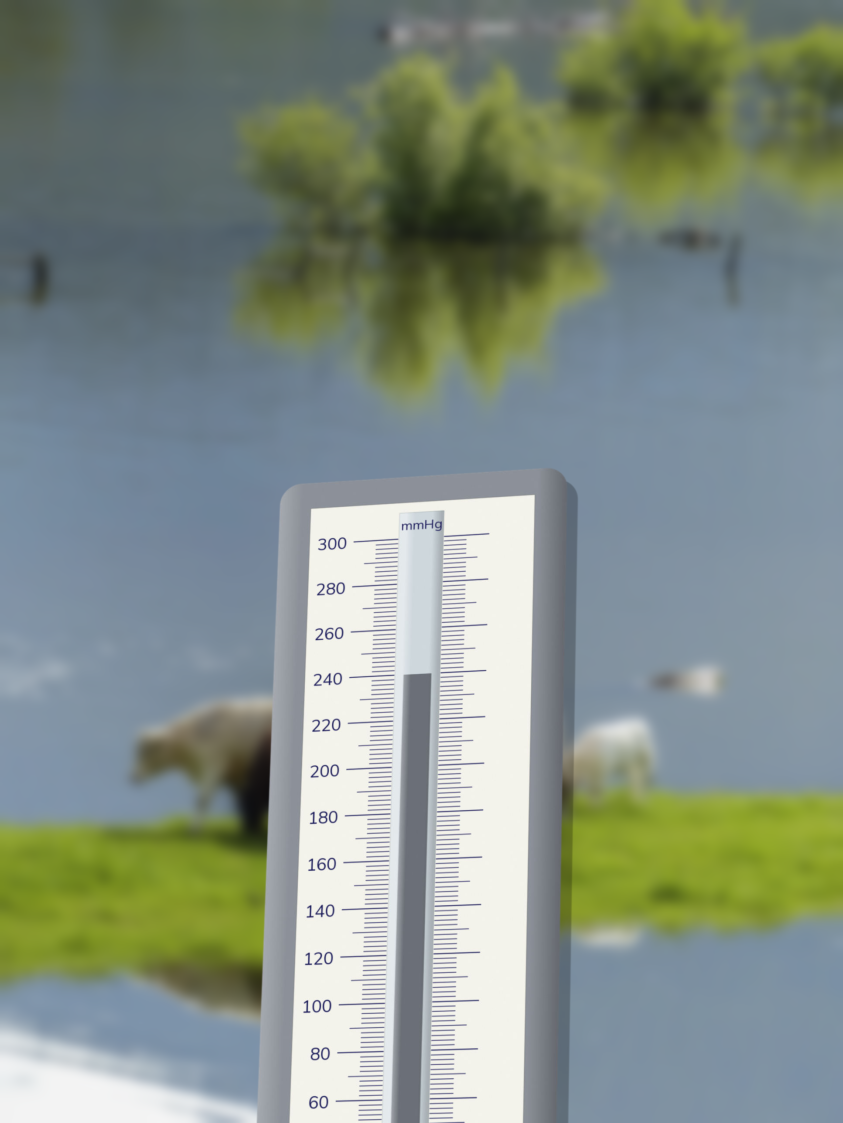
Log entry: 240 mmHg
